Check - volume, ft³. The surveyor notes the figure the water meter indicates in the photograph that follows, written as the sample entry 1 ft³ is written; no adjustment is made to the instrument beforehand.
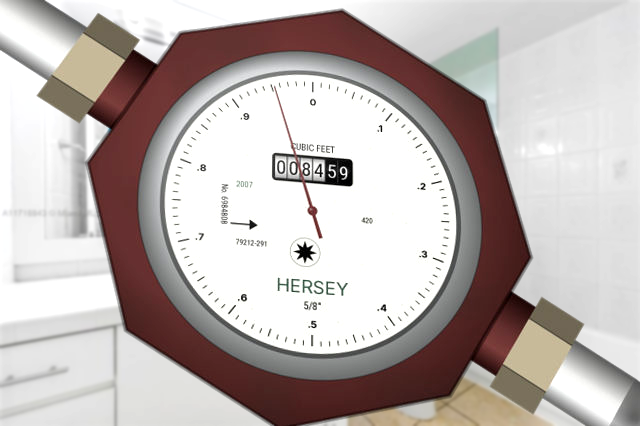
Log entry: 8458.95 ft³
